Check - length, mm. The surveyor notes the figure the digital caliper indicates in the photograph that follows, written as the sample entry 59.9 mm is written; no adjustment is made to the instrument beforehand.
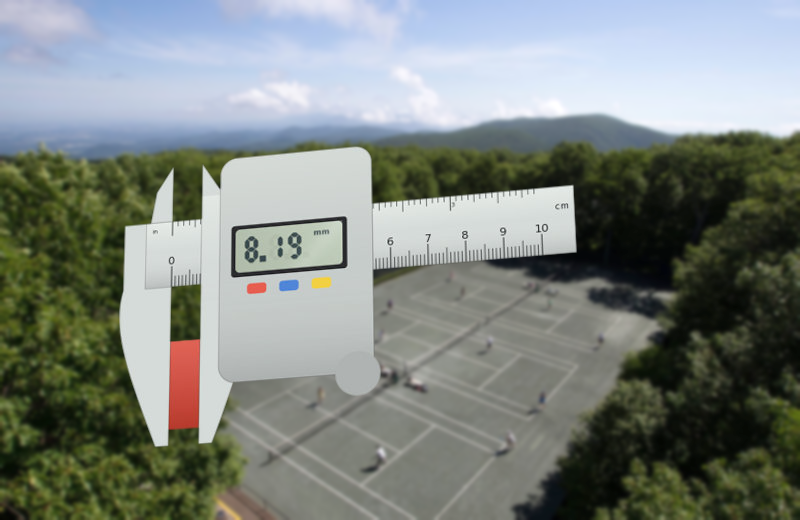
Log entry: 8.19 mm
